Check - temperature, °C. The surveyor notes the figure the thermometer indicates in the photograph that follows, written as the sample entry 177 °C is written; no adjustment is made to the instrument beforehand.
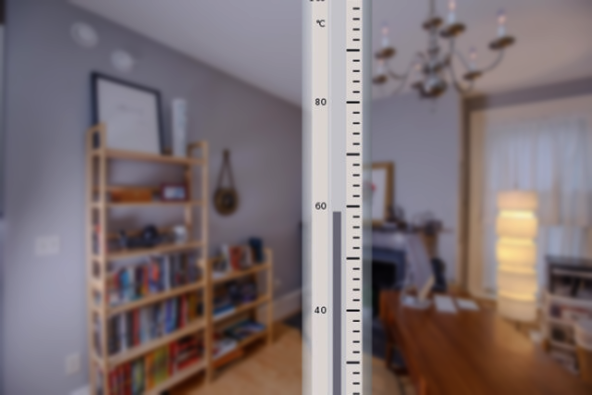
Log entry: 59 °C
